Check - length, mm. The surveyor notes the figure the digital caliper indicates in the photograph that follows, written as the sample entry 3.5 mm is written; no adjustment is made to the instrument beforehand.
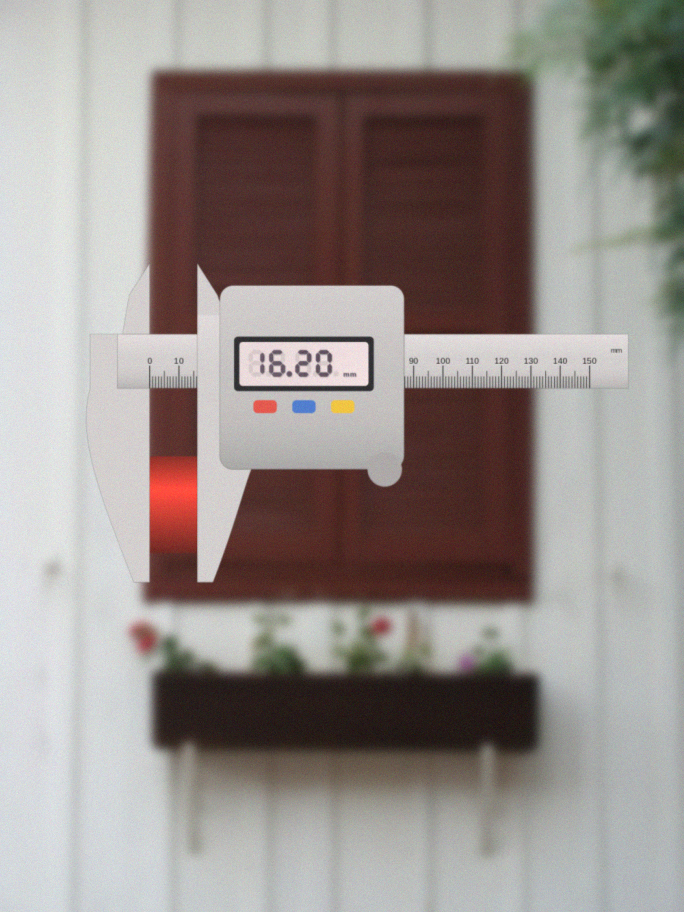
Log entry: 16.20 mm
